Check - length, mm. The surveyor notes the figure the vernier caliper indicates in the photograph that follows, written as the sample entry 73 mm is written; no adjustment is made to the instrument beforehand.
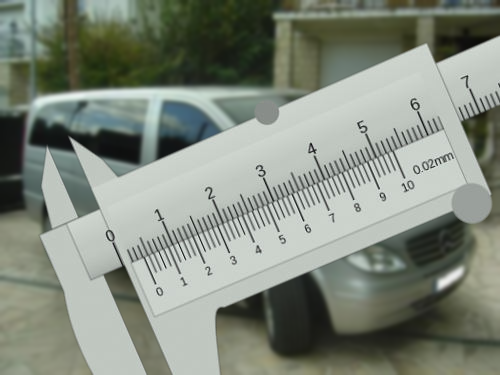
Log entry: 4.2 mm
